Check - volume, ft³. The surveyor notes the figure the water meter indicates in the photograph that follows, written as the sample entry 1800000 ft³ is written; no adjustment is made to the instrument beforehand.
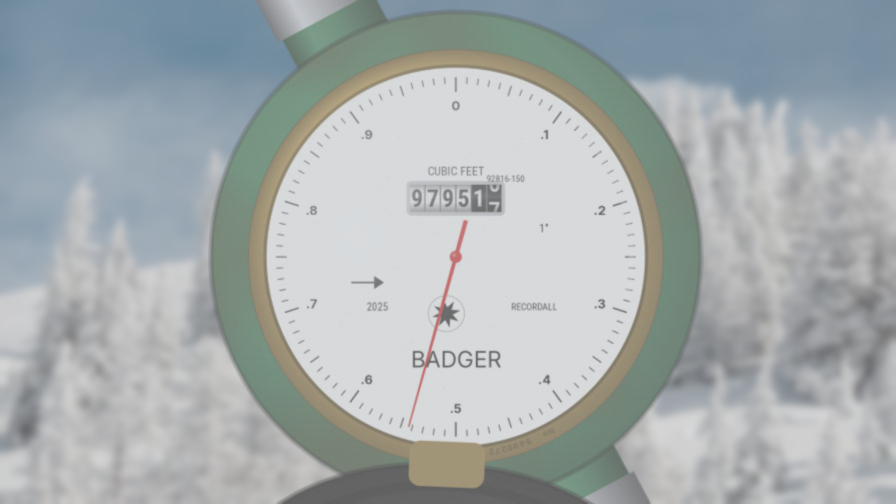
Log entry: 979516.54 ft³
